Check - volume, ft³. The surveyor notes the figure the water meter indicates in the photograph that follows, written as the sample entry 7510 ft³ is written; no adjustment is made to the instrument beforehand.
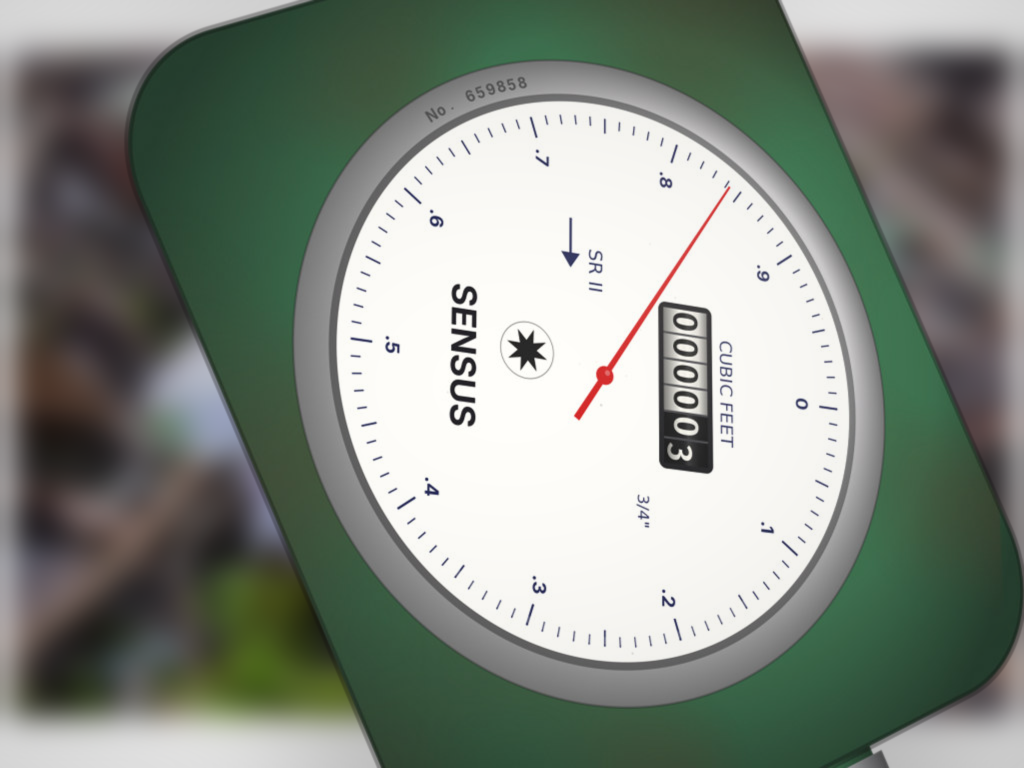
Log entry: 2.84 ft³
